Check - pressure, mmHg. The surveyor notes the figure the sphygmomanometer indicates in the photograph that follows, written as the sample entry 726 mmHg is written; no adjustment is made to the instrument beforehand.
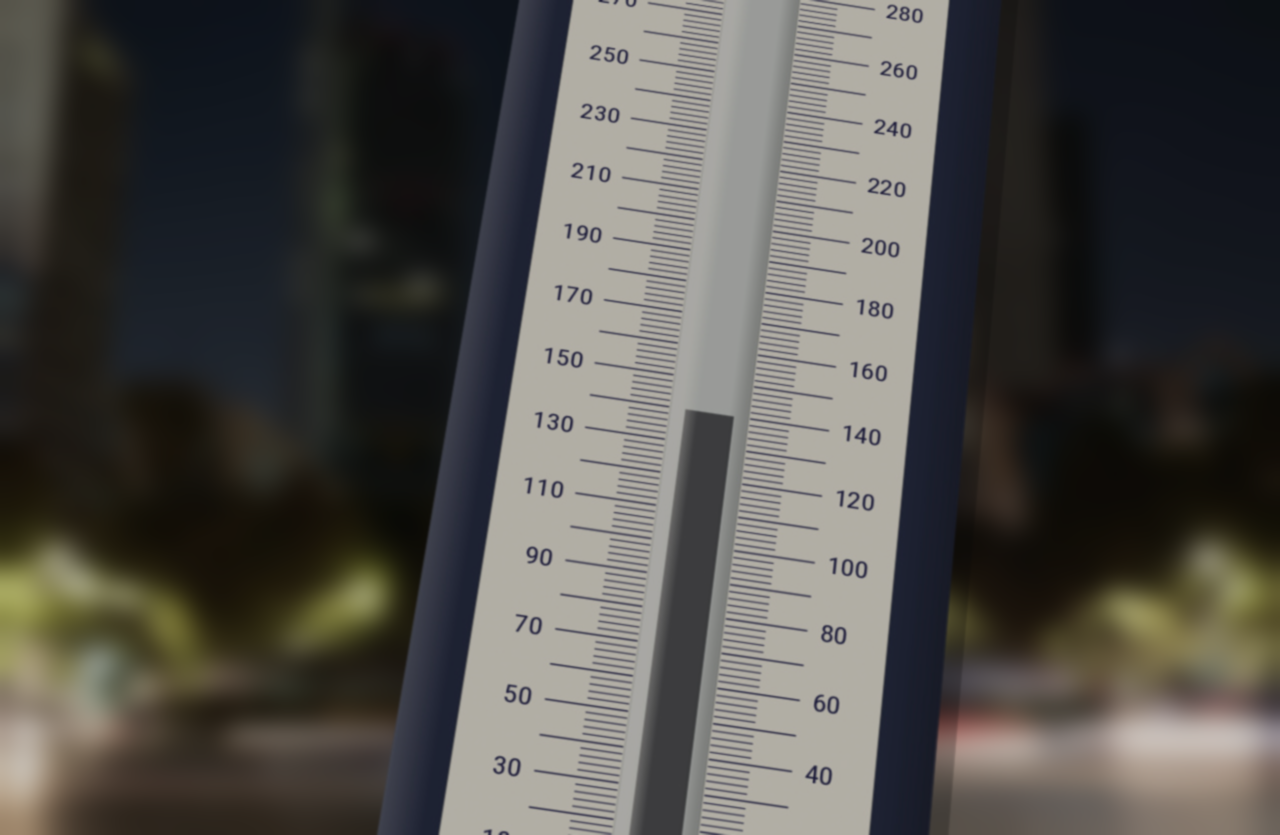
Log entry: 140 mmHg
